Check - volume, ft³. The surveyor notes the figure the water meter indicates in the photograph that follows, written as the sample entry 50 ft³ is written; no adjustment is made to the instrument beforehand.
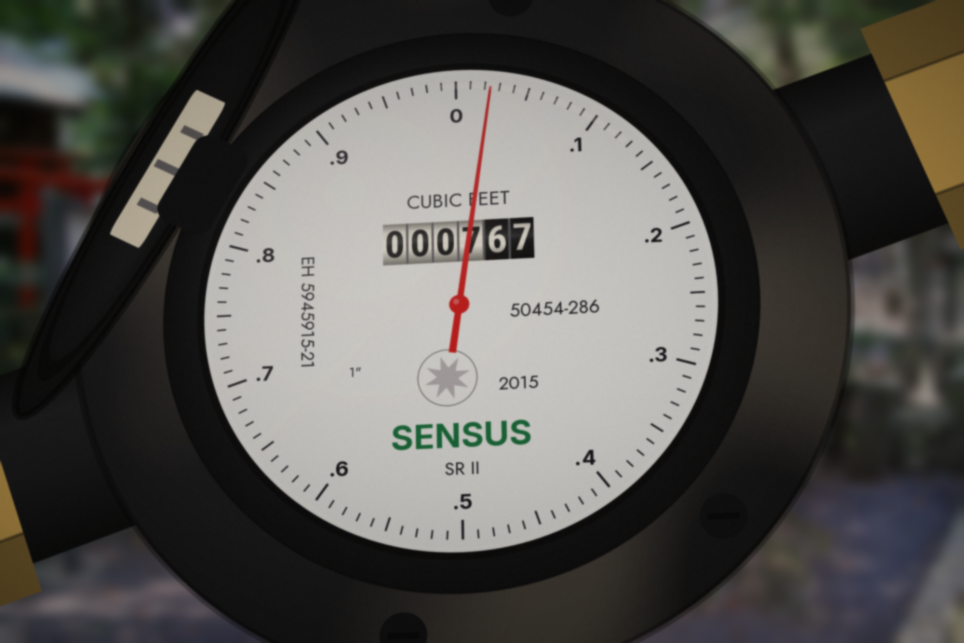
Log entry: 767.02 ft³
